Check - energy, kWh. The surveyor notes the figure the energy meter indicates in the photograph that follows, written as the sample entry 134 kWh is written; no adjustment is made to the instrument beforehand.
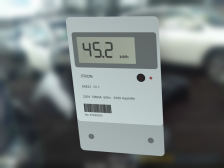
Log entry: 45.2 kWh
